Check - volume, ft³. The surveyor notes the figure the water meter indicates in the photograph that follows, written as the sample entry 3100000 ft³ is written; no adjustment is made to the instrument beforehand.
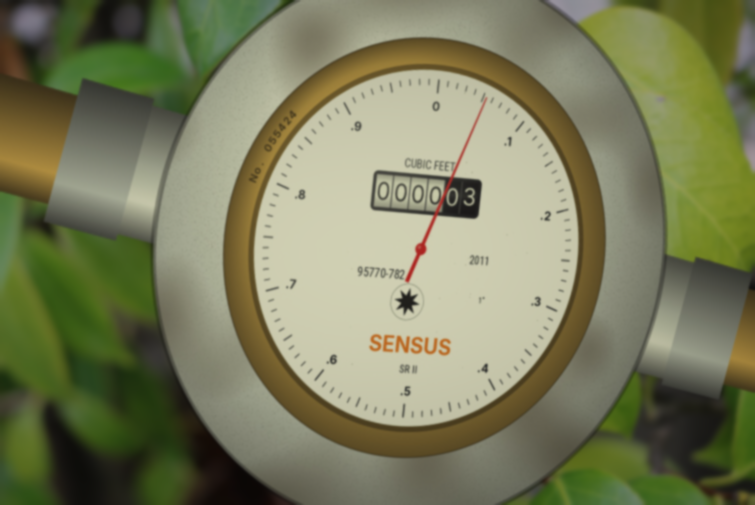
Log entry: 3.05 ft³
